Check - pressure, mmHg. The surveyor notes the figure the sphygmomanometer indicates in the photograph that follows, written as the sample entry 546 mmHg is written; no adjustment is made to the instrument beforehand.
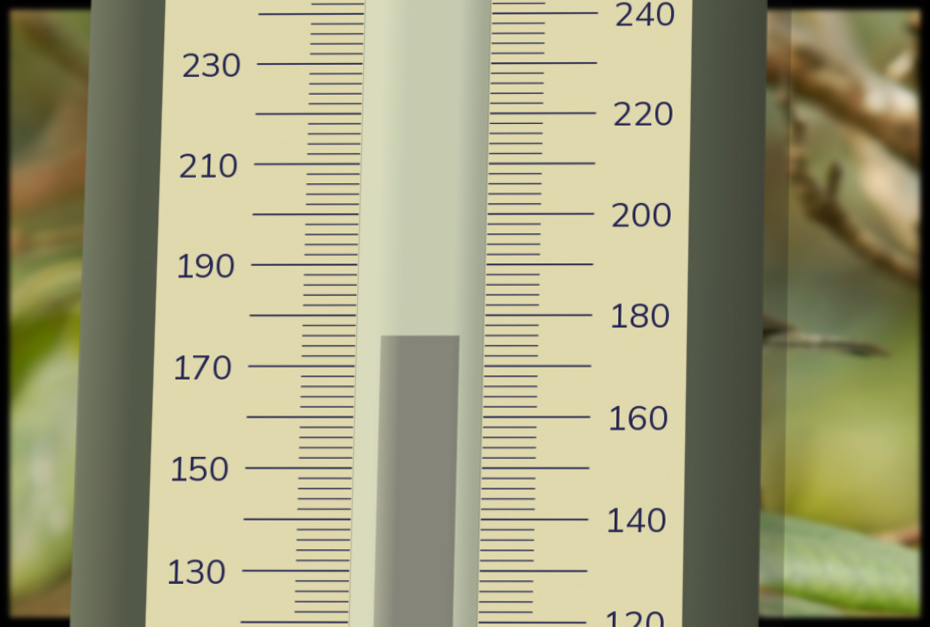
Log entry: 176 mmHg
